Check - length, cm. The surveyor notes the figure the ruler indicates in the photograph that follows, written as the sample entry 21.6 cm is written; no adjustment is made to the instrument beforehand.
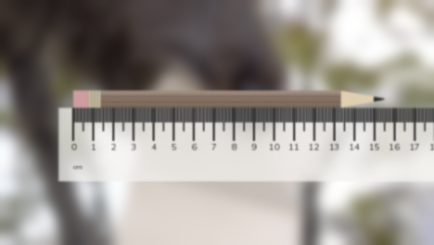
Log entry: 15.5 cm
